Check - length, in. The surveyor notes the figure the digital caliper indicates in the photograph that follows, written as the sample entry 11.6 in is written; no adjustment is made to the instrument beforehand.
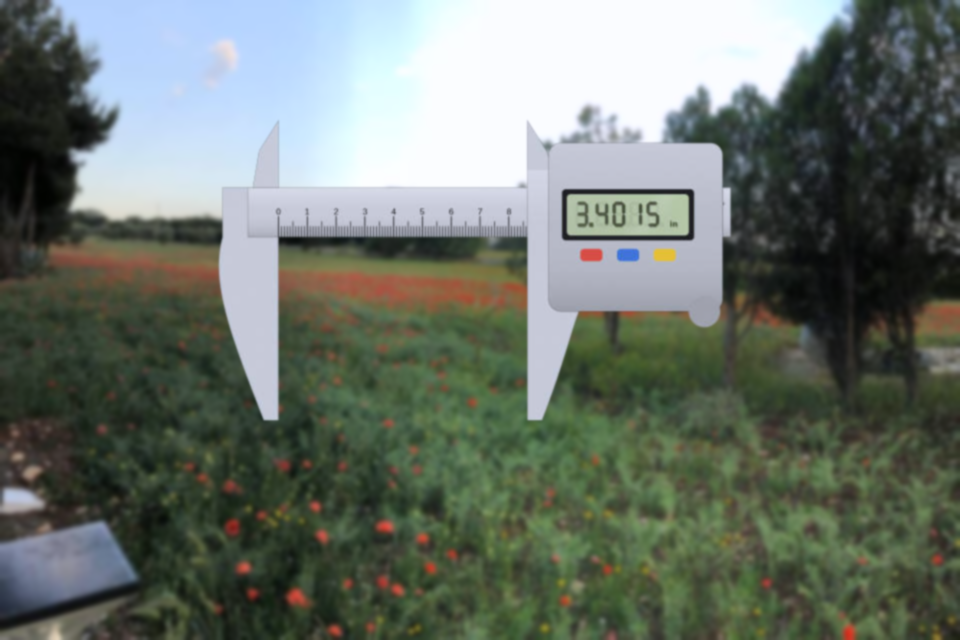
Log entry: 3.4015 in
